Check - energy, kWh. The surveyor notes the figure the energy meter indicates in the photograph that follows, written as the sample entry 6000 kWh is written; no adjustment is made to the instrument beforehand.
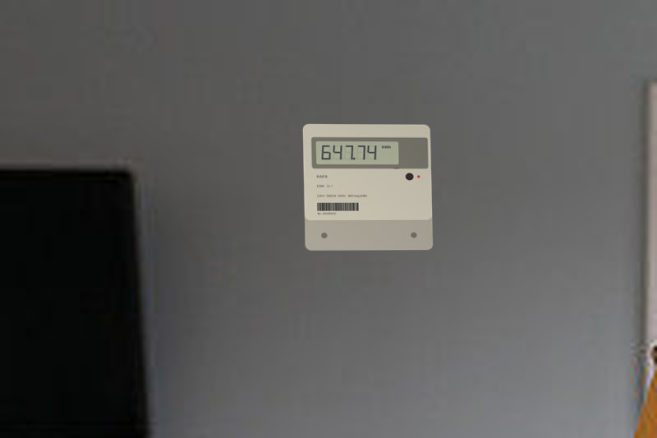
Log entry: 647.74 kWh
